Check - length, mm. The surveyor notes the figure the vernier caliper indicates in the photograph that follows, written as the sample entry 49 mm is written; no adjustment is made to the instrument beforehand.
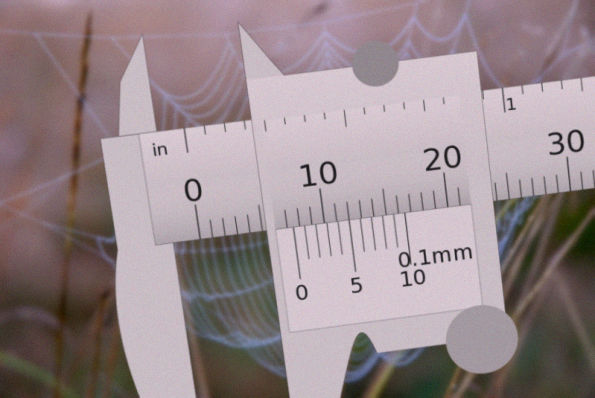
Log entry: 7.5 mm
